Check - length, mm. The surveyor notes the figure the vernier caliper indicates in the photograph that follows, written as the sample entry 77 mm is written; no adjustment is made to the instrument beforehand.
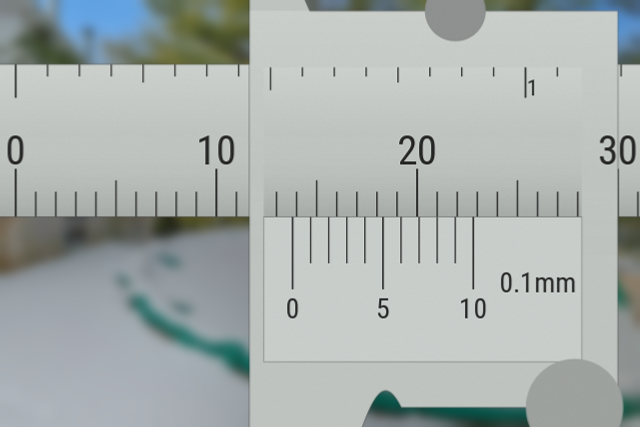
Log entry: 13.8 mm
